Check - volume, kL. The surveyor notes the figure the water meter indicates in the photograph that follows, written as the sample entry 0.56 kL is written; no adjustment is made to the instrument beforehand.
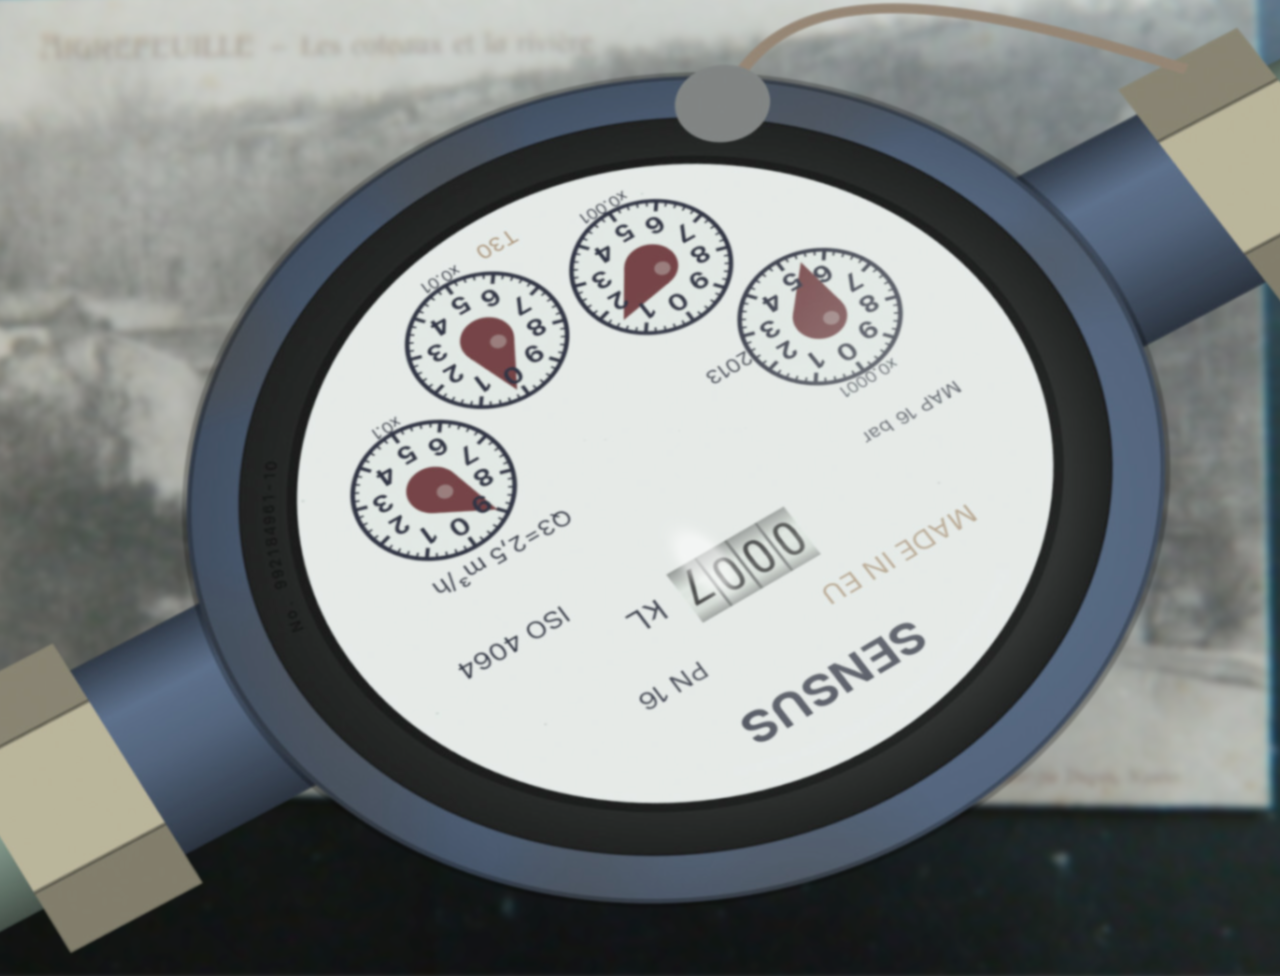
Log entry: 6.9015 kL
